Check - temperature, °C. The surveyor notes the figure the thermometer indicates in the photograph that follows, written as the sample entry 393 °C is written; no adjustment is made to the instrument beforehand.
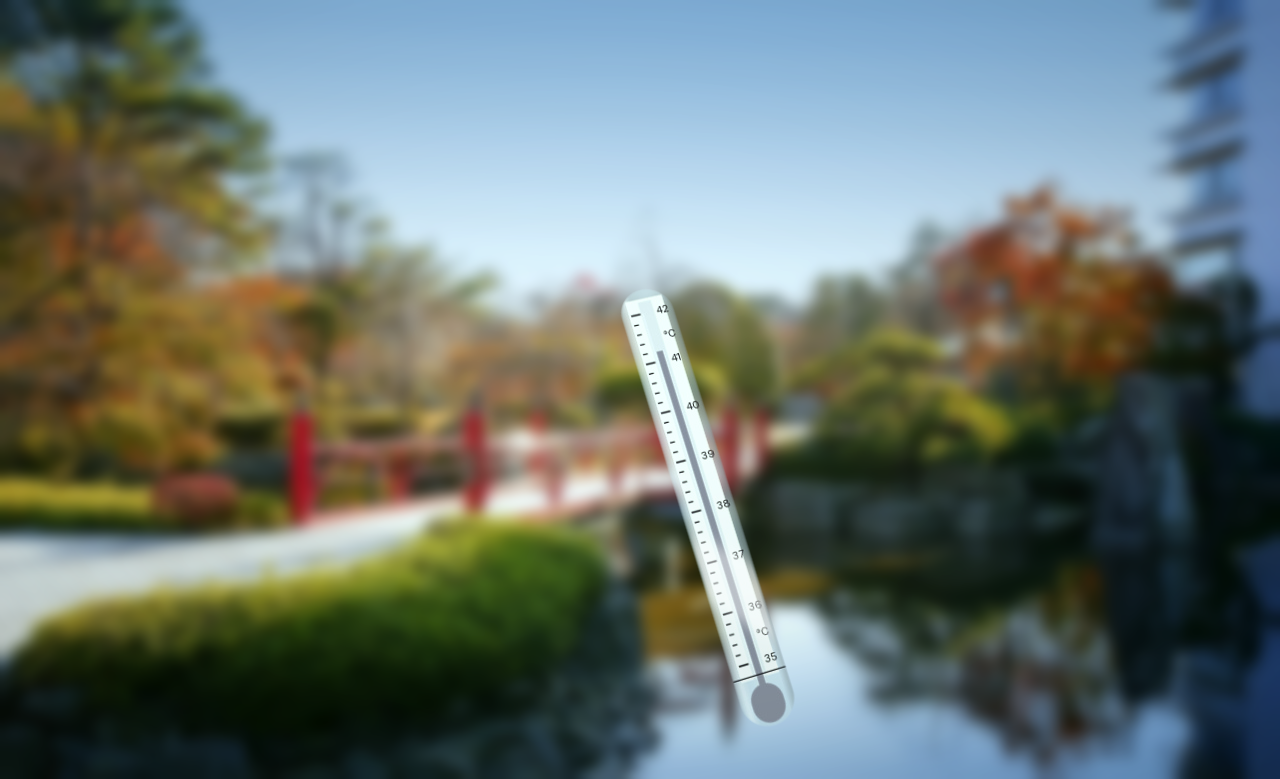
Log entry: 41.2 °C
